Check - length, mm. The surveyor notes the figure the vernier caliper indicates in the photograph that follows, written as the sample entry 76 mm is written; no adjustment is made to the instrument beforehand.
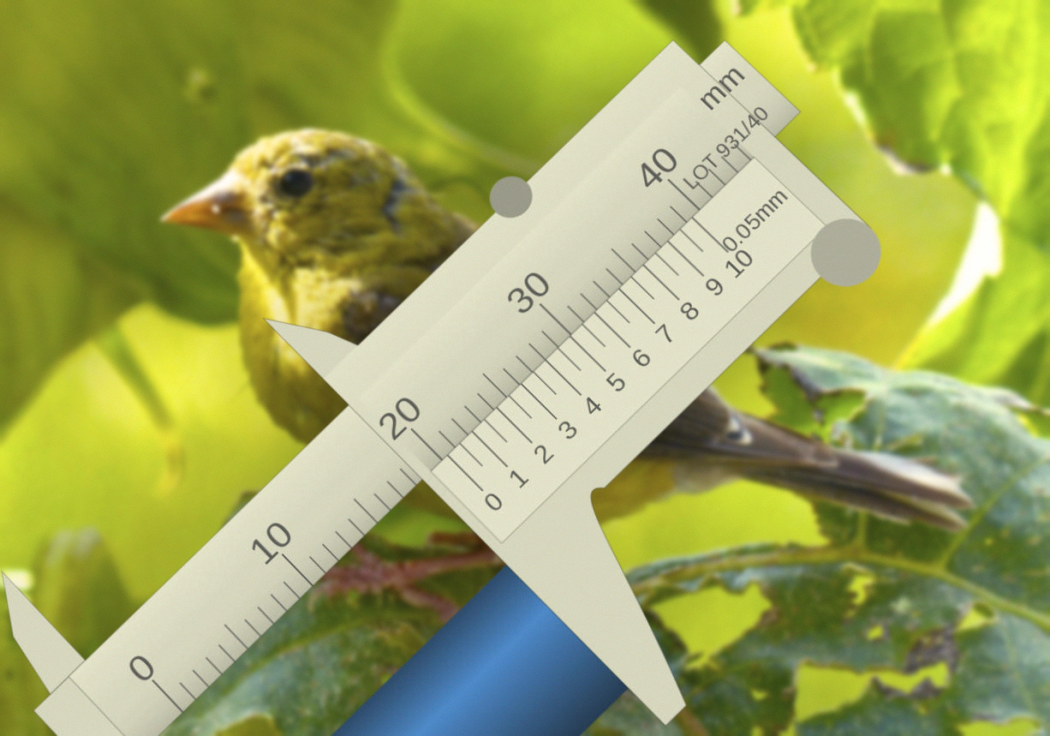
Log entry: 20.4 mm
